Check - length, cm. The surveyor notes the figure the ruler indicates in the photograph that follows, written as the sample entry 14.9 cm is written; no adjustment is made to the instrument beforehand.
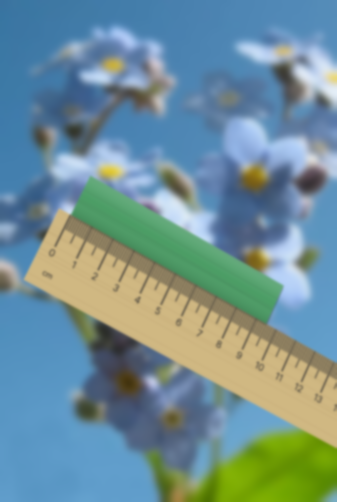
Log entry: 9.5 cm
